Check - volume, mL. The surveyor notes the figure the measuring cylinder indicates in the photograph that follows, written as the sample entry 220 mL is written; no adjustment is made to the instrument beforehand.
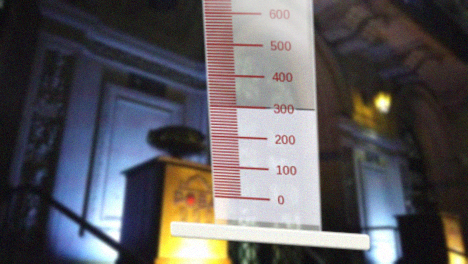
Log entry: 300 mL
